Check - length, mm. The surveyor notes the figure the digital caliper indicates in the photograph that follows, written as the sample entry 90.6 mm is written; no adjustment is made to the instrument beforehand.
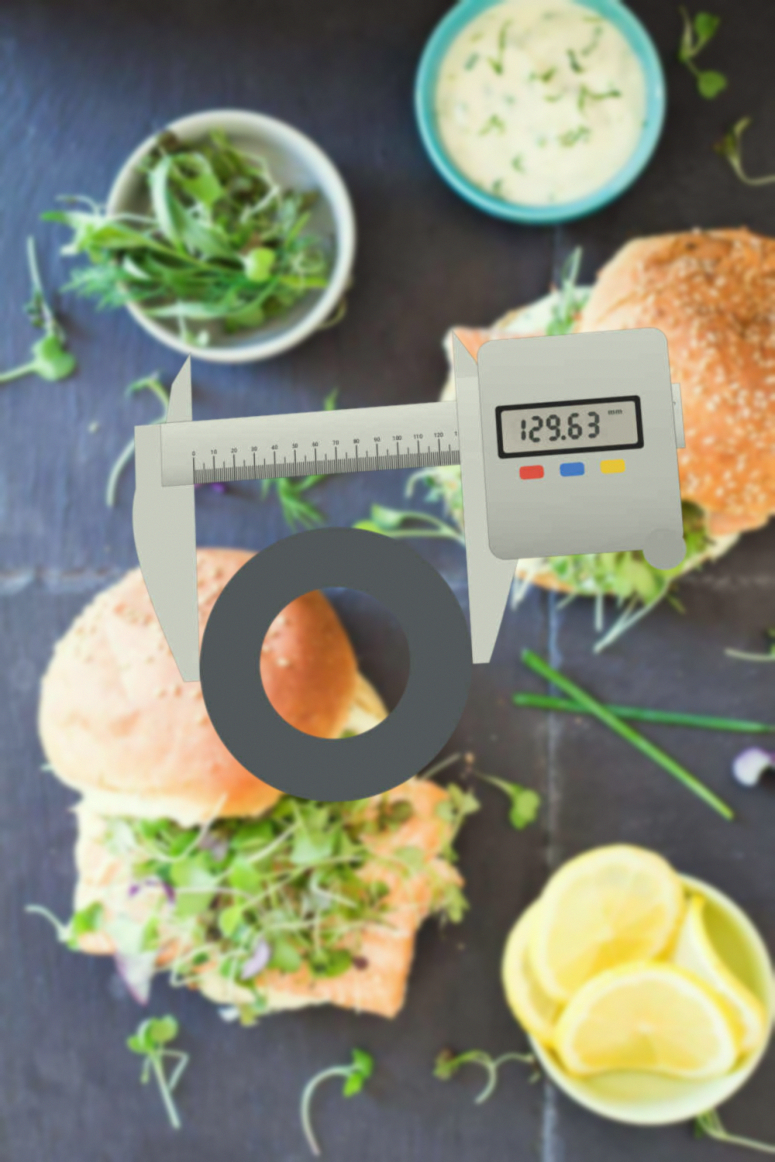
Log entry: 129.63 mm
